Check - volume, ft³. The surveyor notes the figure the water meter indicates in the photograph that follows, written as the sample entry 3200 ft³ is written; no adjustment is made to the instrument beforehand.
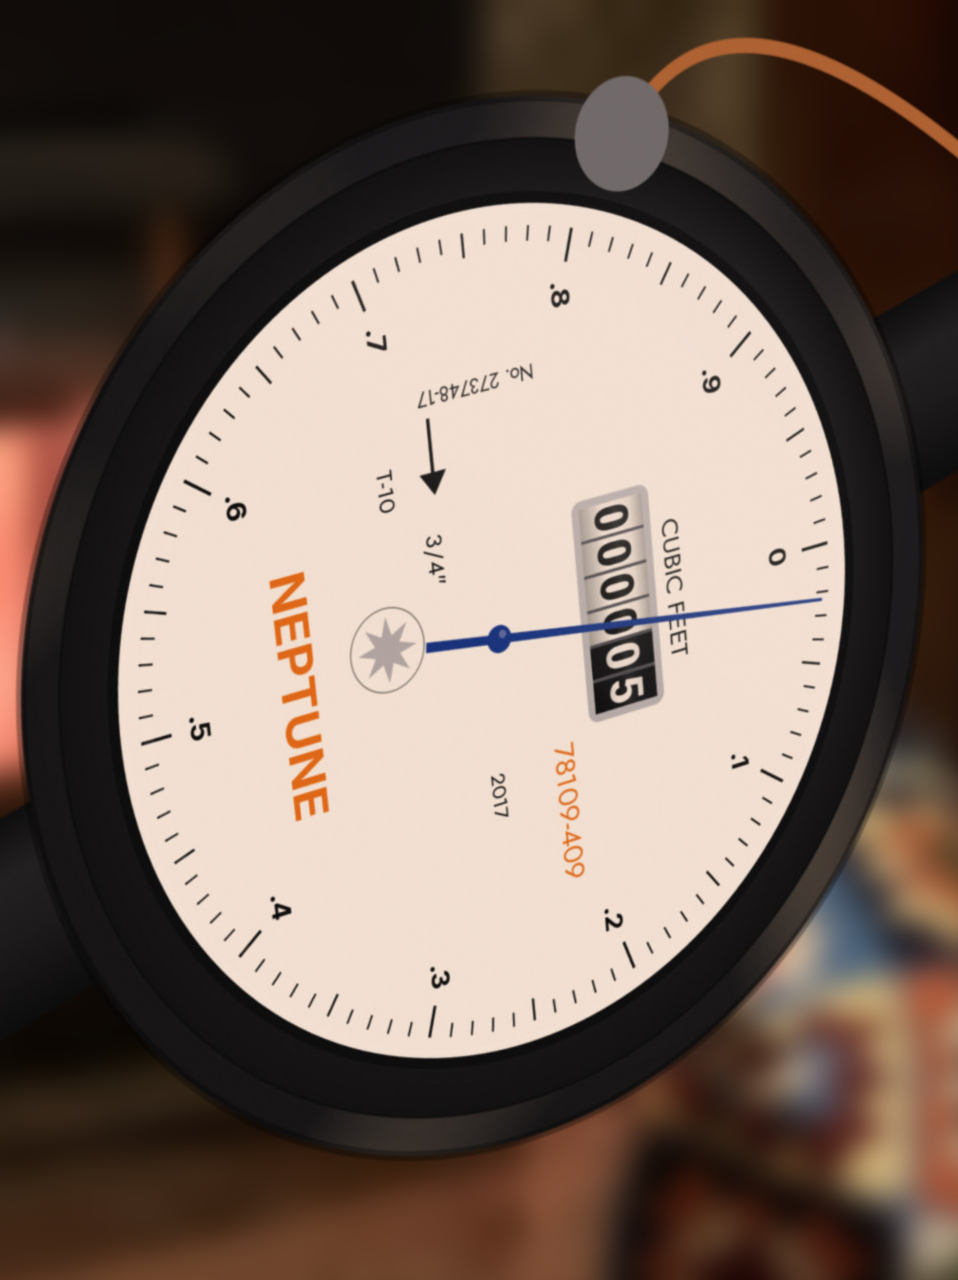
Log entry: 5.02 ft³
